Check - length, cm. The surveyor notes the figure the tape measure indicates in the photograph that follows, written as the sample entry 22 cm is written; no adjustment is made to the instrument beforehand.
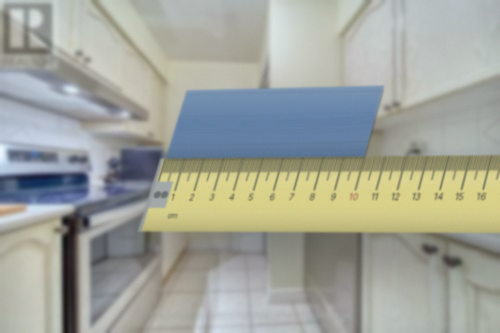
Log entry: 10 cm
